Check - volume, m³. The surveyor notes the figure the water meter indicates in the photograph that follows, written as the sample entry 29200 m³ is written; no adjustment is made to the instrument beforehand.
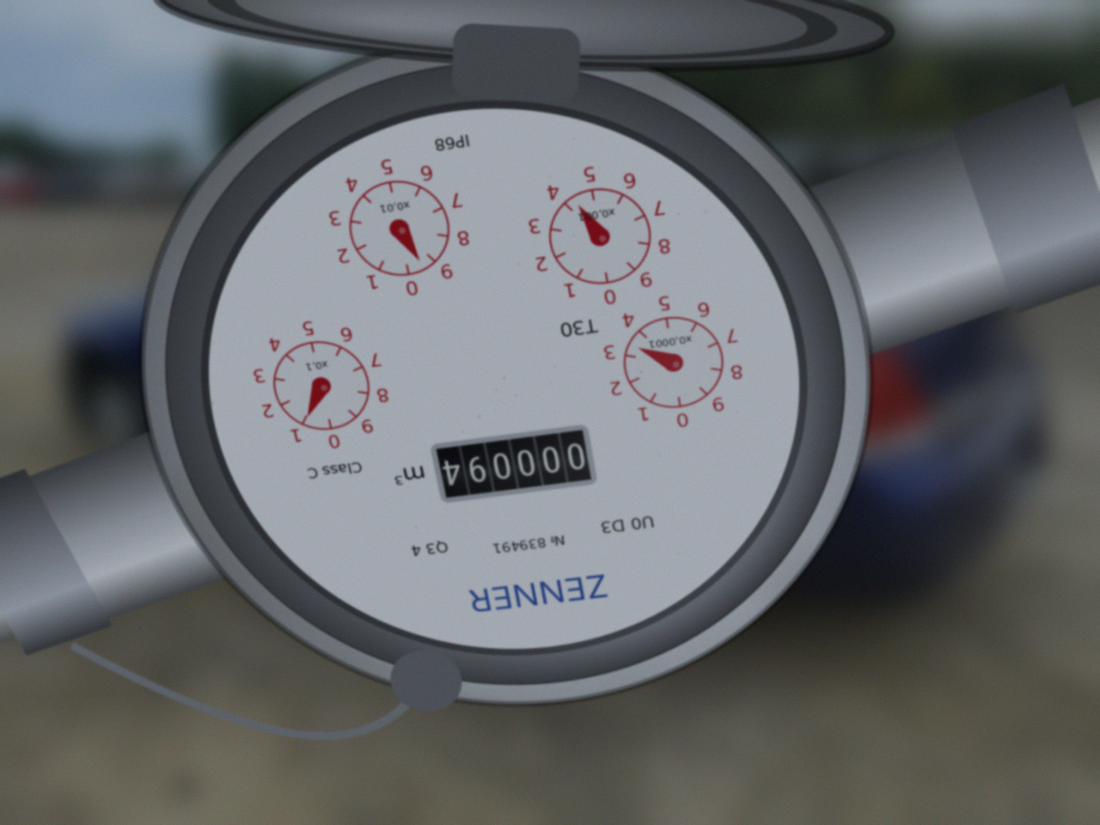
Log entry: 94.0943 m³
